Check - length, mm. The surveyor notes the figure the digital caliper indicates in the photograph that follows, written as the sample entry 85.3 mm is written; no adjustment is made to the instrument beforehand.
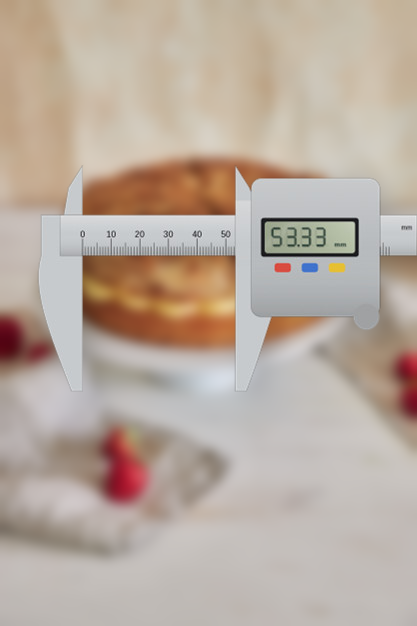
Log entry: 53.33 mm
